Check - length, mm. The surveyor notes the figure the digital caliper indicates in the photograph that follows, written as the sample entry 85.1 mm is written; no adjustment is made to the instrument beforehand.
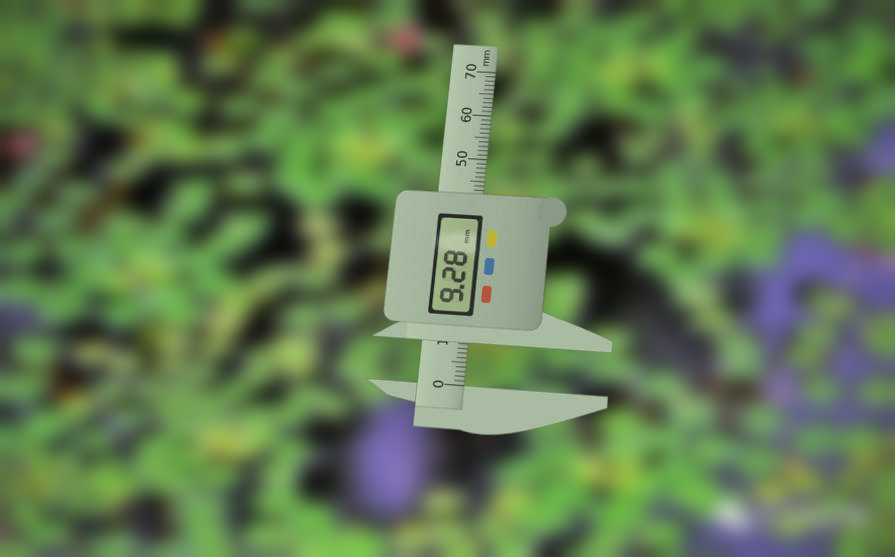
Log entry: 9.28 mm
